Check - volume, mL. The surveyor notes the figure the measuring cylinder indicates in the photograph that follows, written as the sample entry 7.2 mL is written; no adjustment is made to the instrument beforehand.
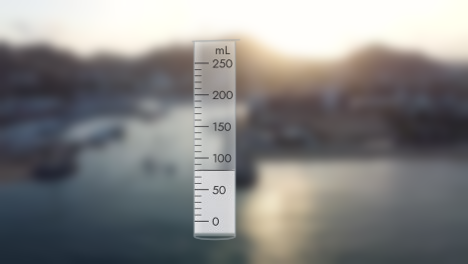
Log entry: 80 mL
